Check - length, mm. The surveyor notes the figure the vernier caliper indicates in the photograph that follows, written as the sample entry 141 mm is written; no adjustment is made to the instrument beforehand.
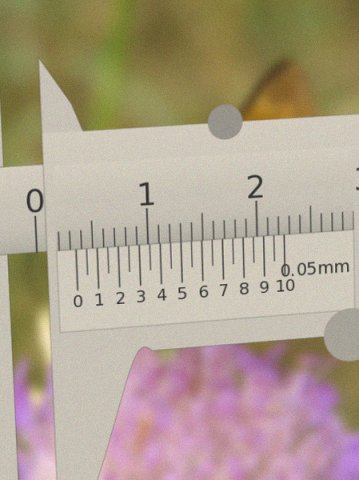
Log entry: 3.5 mm
